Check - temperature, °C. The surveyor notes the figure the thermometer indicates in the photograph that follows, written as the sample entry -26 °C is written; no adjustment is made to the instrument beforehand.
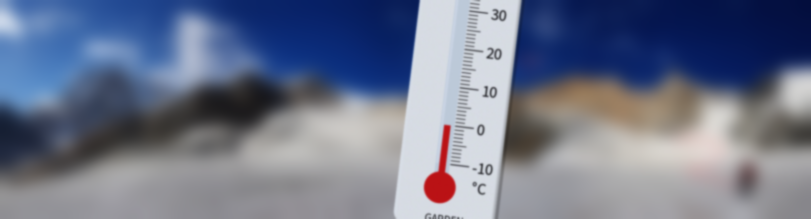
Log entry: 0 °C
